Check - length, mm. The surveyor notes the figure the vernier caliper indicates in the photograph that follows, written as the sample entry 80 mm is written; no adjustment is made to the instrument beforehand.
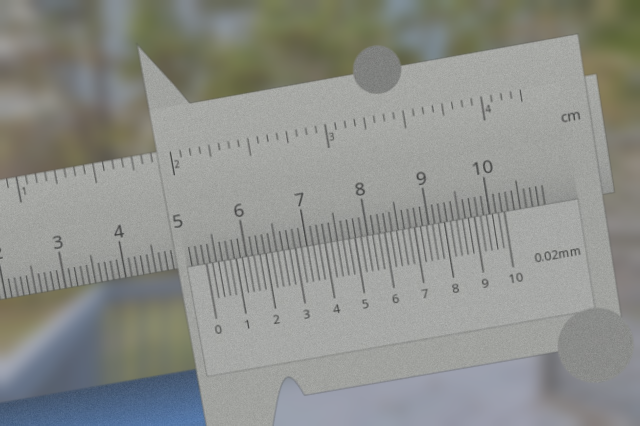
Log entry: 53.4 mm
